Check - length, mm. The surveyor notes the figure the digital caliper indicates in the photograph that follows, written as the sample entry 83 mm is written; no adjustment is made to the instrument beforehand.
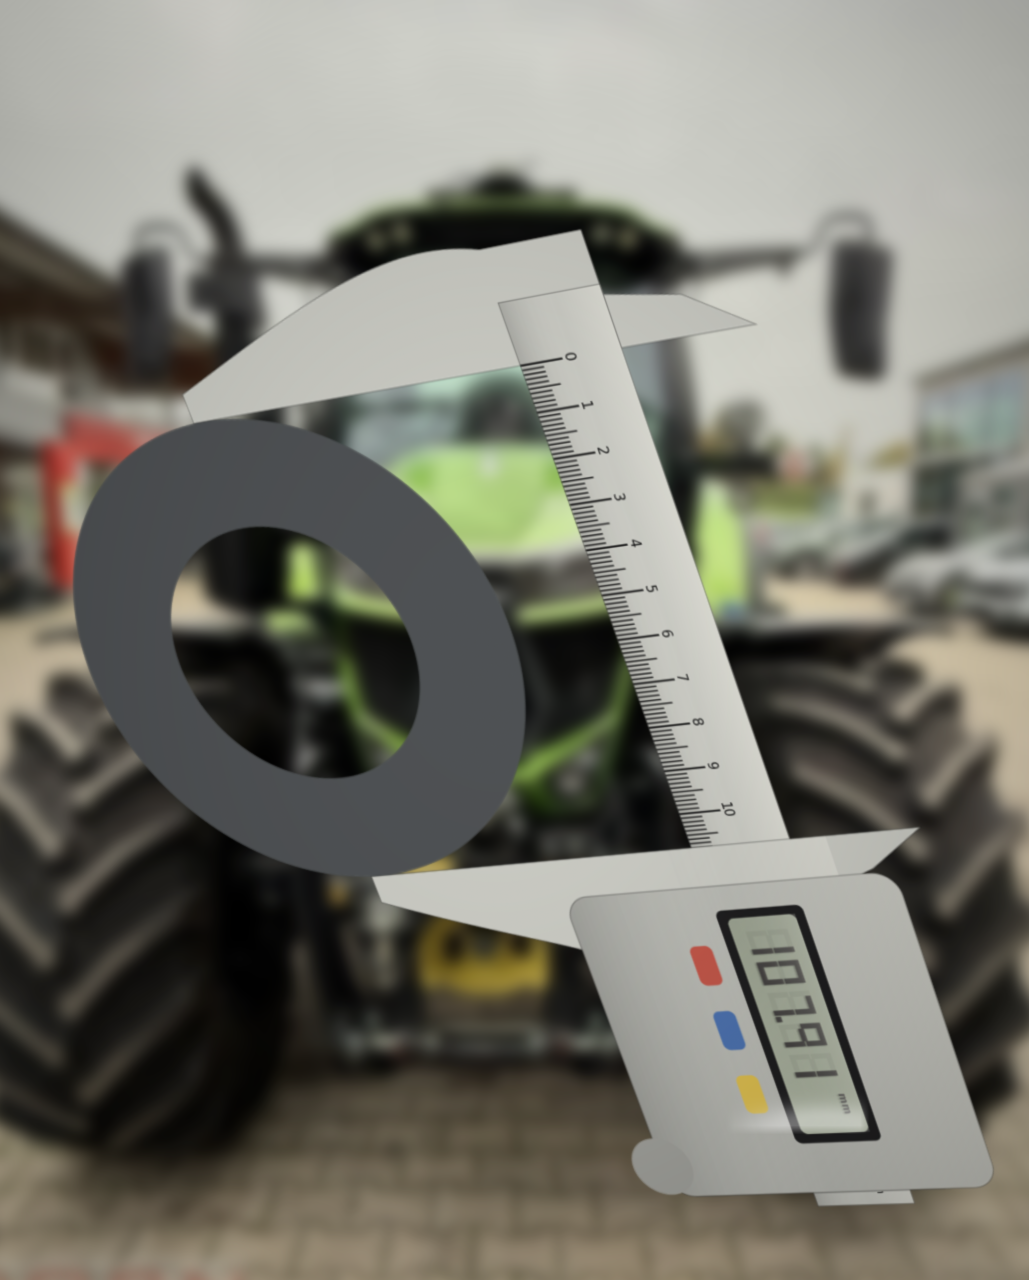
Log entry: 107.91 mm
